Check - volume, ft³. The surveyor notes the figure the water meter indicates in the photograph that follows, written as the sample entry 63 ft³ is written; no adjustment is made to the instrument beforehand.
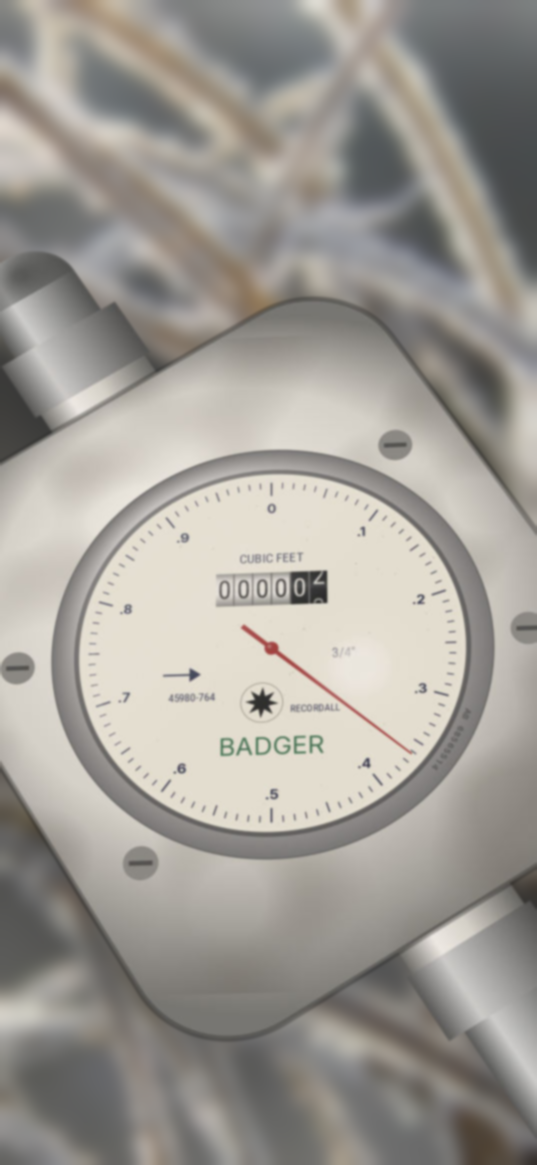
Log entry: 2.36 ft³
